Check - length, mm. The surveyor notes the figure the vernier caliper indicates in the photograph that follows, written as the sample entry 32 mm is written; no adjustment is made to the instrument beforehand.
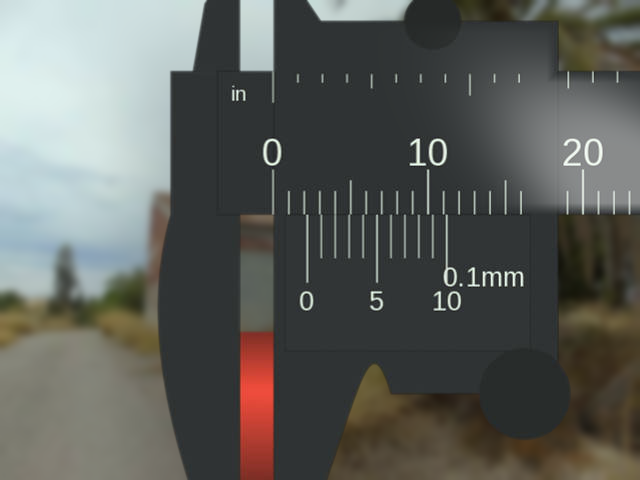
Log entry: 2.2 mm
